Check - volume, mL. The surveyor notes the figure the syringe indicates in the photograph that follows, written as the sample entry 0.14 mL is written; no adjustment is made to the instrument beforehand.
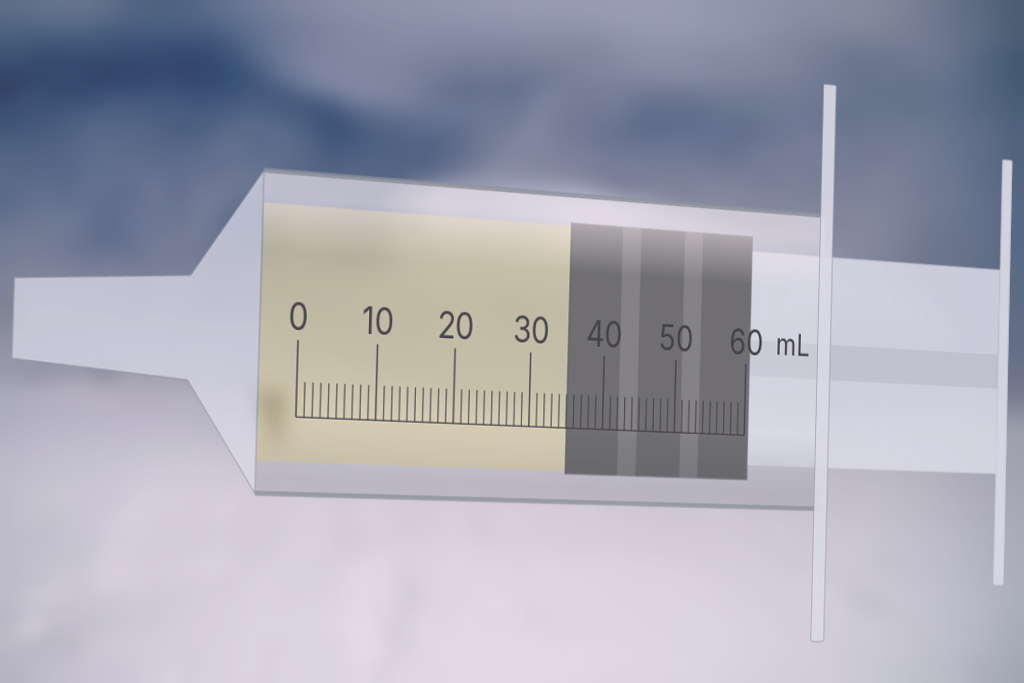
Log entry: 35 mL
